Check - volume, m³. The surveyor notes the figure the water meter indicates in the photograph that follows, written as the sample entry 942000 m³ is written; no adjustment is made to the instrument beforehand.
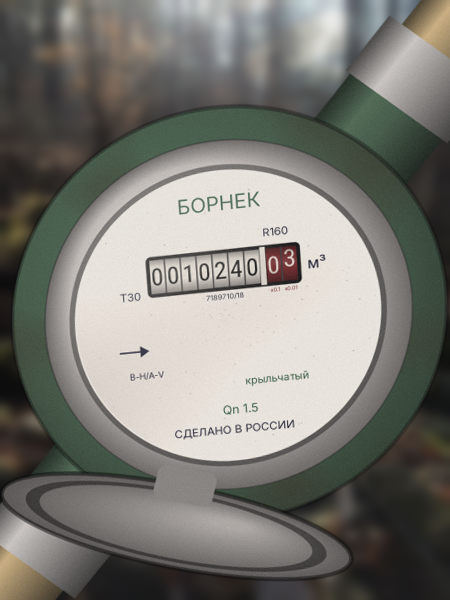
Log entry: 10240.03 m³
